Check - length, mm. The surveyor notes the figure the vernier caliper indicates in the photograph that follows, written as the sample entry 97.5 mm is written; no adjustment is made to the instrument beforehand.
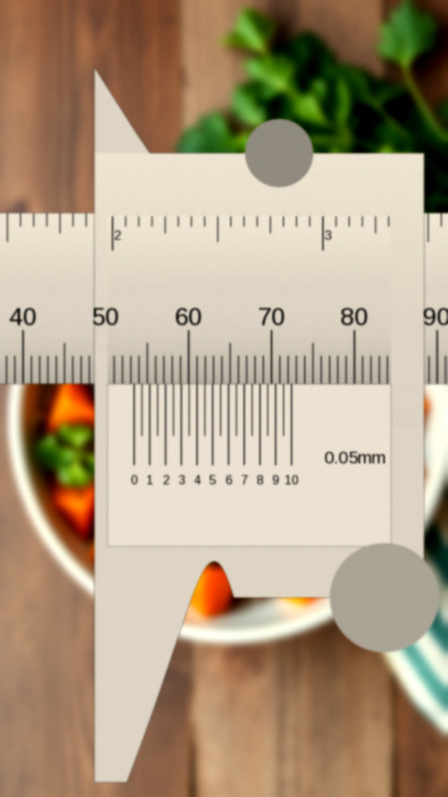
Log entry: 53.4 mm
